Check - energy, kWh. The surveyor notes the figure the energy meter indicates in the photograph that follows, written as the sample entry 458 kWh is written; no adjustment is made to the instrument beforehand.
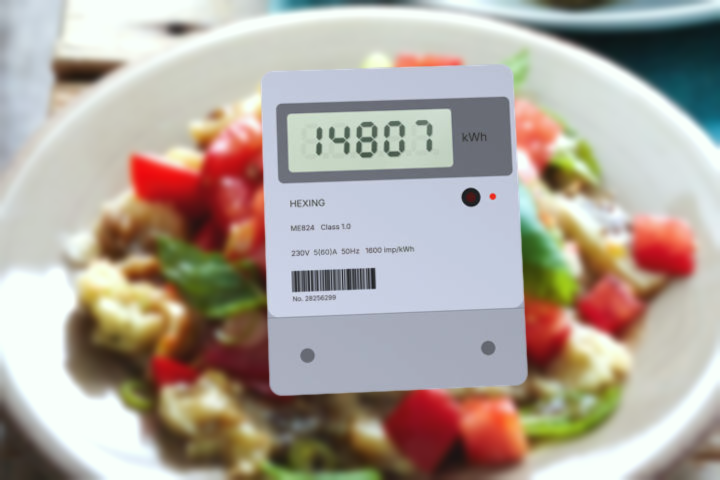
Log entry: 14807 kWh
